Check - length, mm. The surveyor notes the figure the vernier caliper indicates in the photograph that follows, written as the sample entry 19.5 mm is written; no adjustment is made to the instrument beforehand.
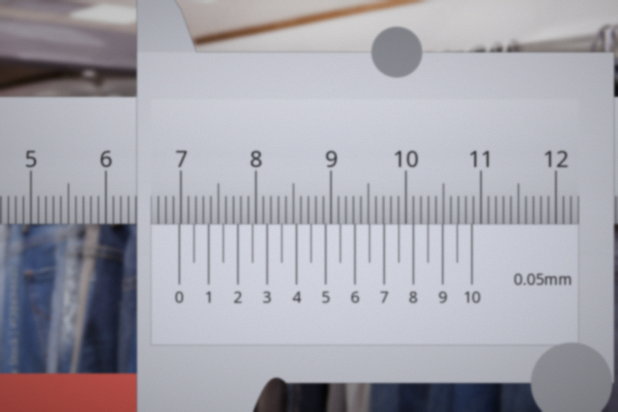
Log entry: 69.8 mm
